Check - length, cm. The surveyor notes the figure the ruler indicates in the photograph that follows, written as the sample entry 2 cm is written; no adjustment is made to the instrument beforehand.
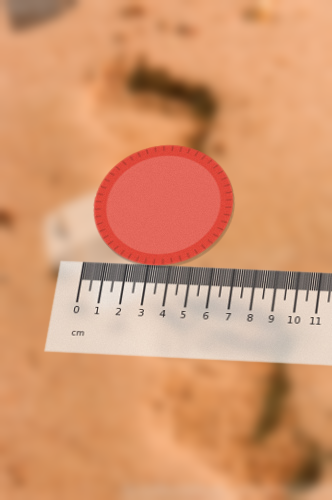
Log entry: 6.5 cm
